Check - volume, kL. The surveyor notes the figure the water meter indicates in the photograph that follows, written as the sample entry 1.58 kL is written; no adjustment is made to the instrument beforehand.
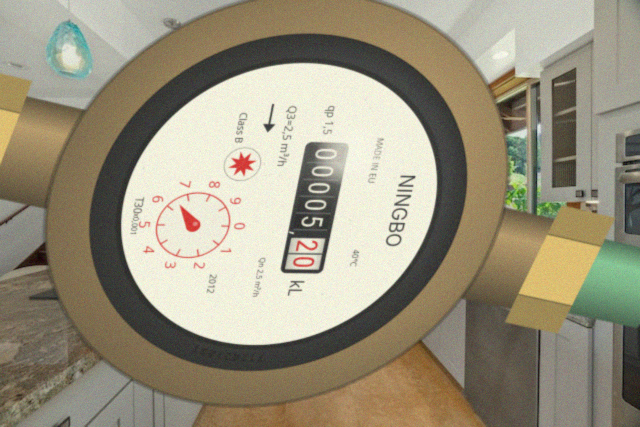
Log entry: 5.206 kL
